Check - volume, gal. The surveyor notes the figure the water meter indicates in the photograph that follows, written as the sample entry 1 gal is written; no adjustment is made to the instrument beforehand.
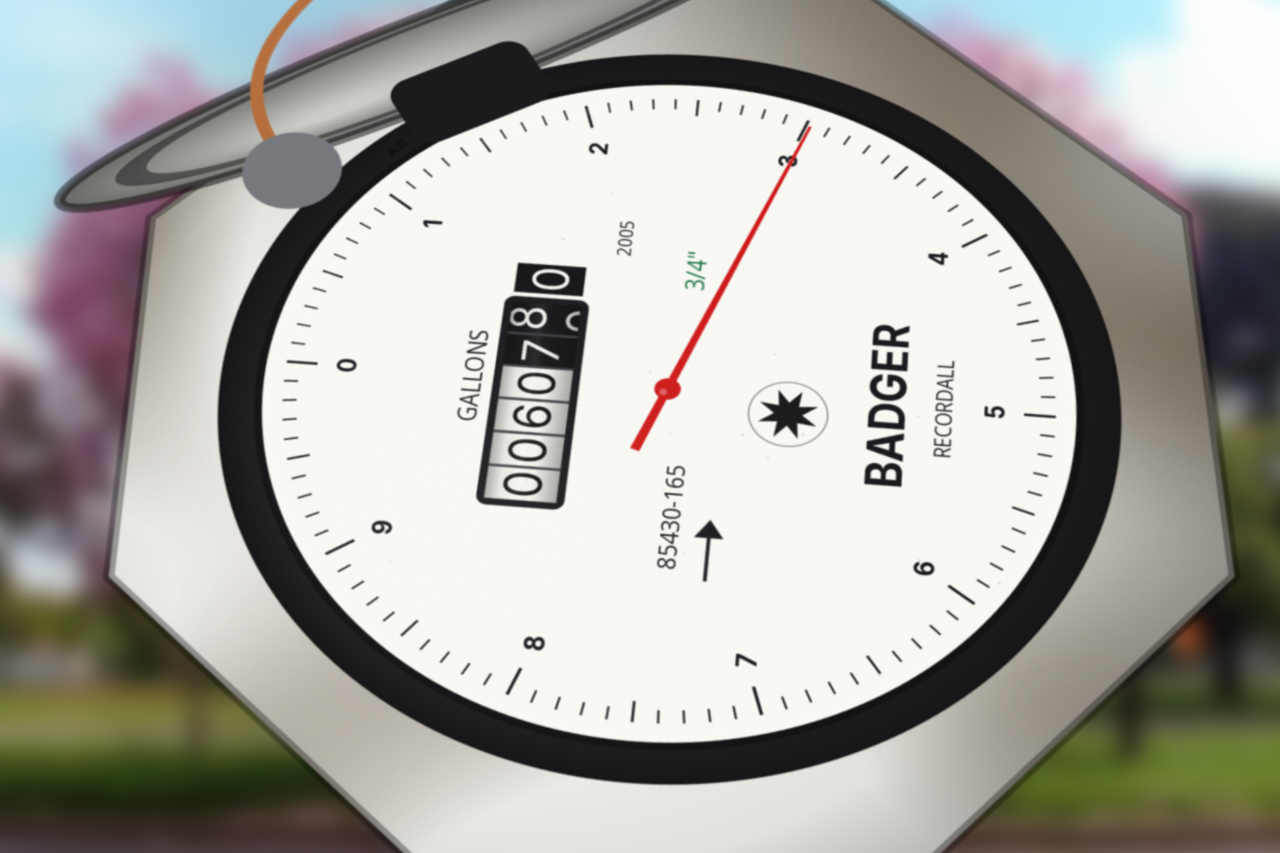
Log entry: 60783.0 gal
